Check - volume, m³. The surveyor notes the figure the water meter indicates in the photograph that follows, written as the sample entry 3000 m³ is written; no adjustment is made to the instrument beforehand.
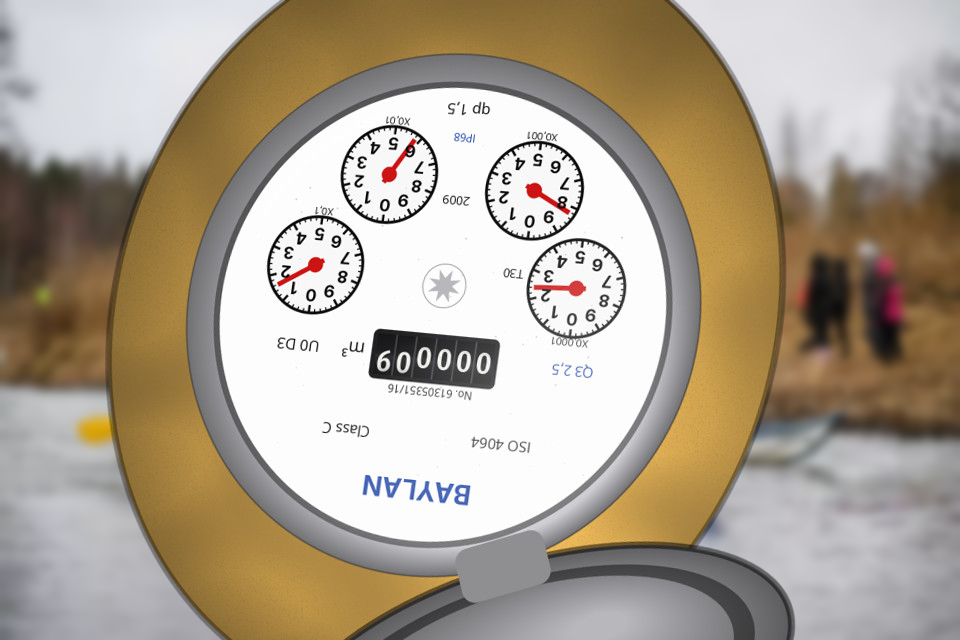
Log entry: 9.1582 m³
